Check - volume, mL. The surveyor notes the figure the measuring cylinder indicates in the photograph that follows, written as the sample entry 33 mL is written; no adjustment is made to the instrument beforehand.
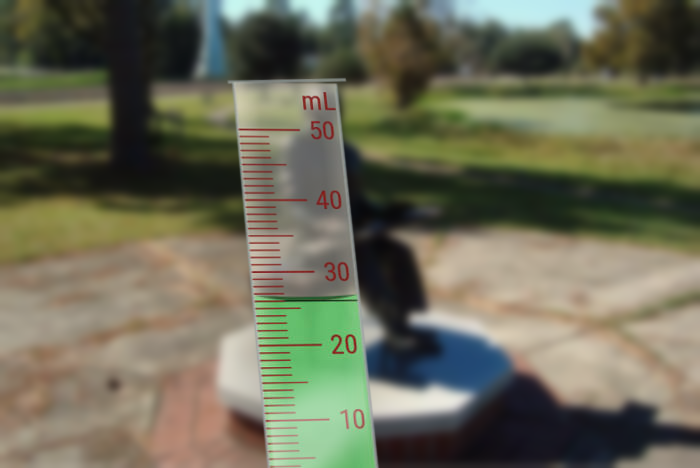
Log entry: 26 mL
